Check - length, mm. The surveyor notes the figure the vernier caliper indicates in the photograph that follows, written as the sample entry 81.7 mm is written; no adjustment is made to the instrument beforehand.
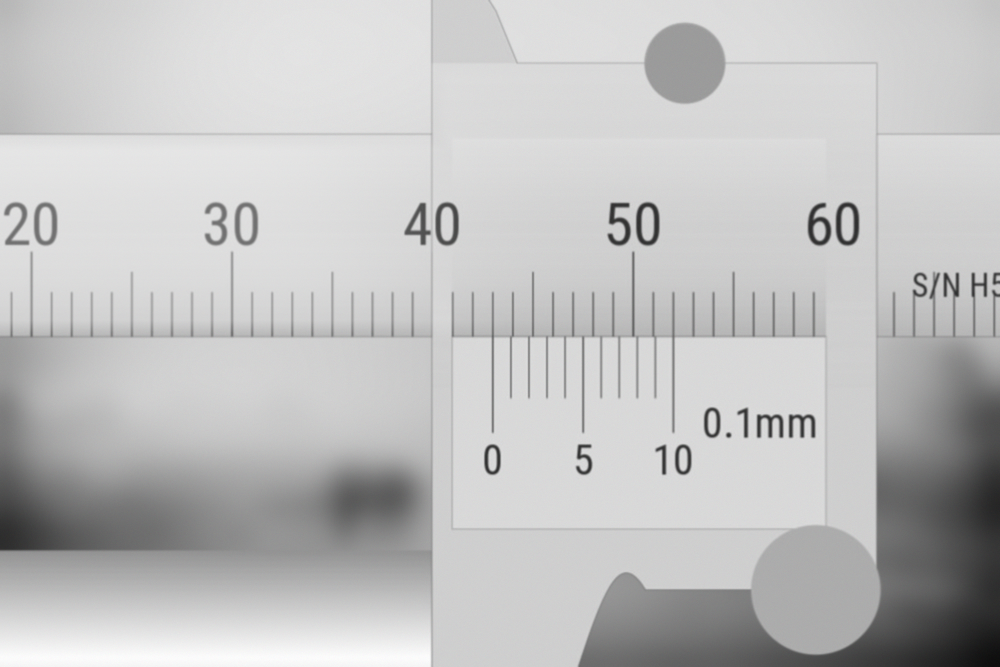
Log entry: 43.0 mm
